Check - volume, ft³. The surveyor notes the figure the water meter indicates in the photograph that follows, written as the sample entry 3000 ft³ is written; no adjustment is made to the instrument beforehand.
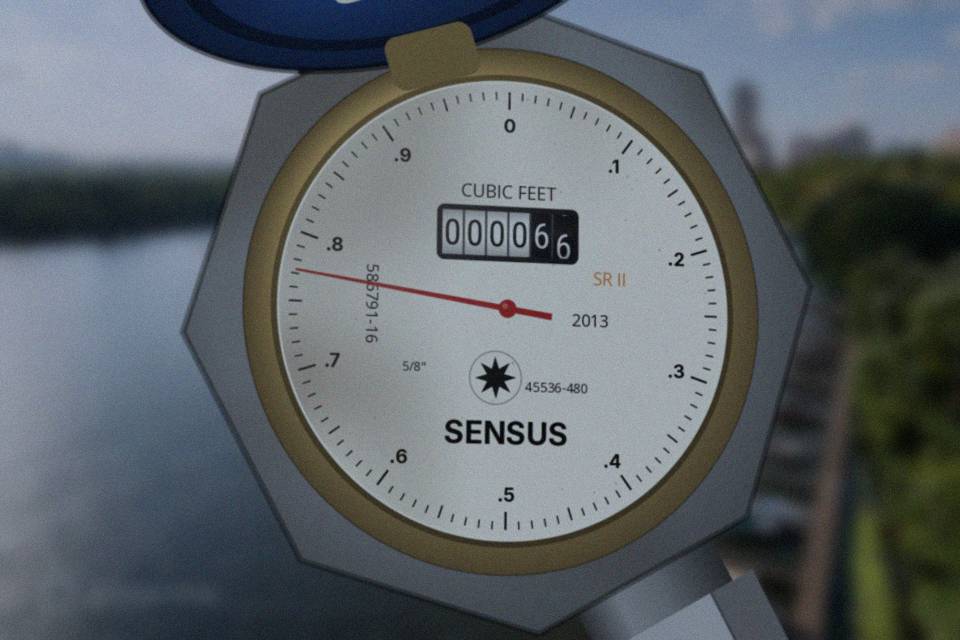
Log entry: 65.77 ft³
